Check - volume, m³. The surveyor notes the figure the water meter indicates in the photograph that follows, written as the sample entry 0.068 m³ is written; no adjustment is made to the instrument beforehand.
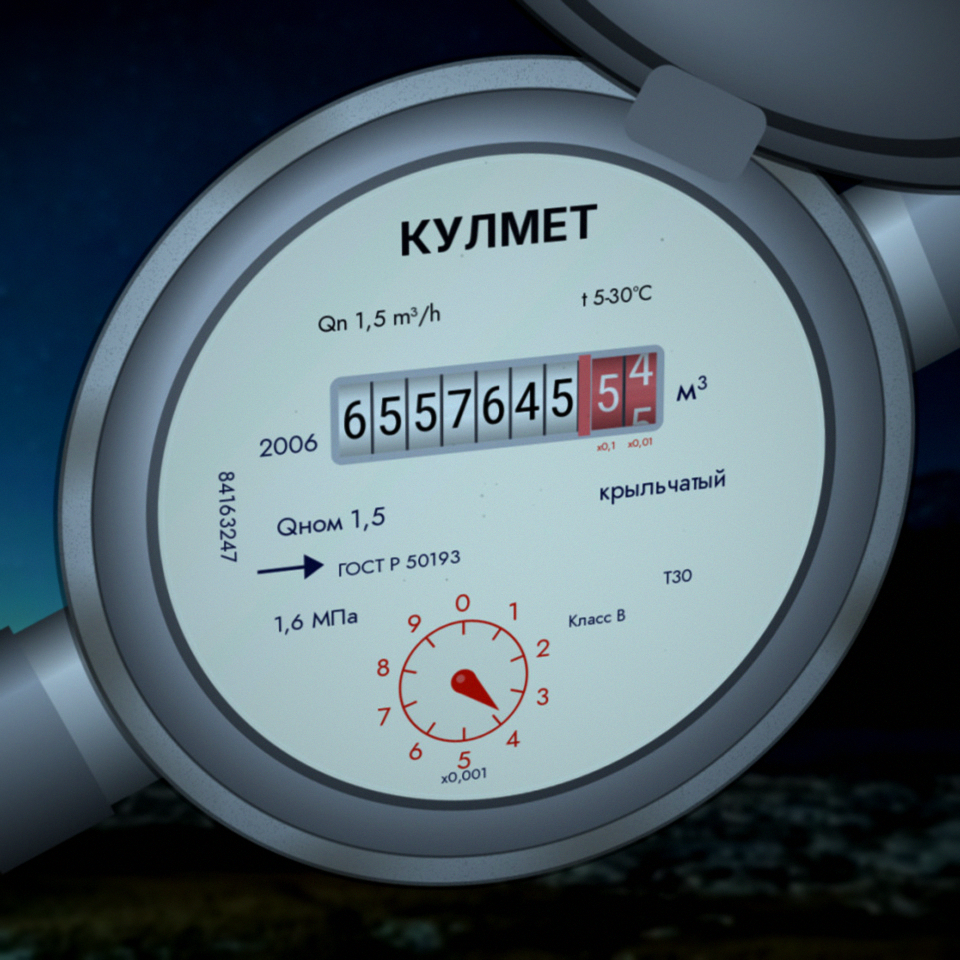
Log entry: 6557645.543 m³
